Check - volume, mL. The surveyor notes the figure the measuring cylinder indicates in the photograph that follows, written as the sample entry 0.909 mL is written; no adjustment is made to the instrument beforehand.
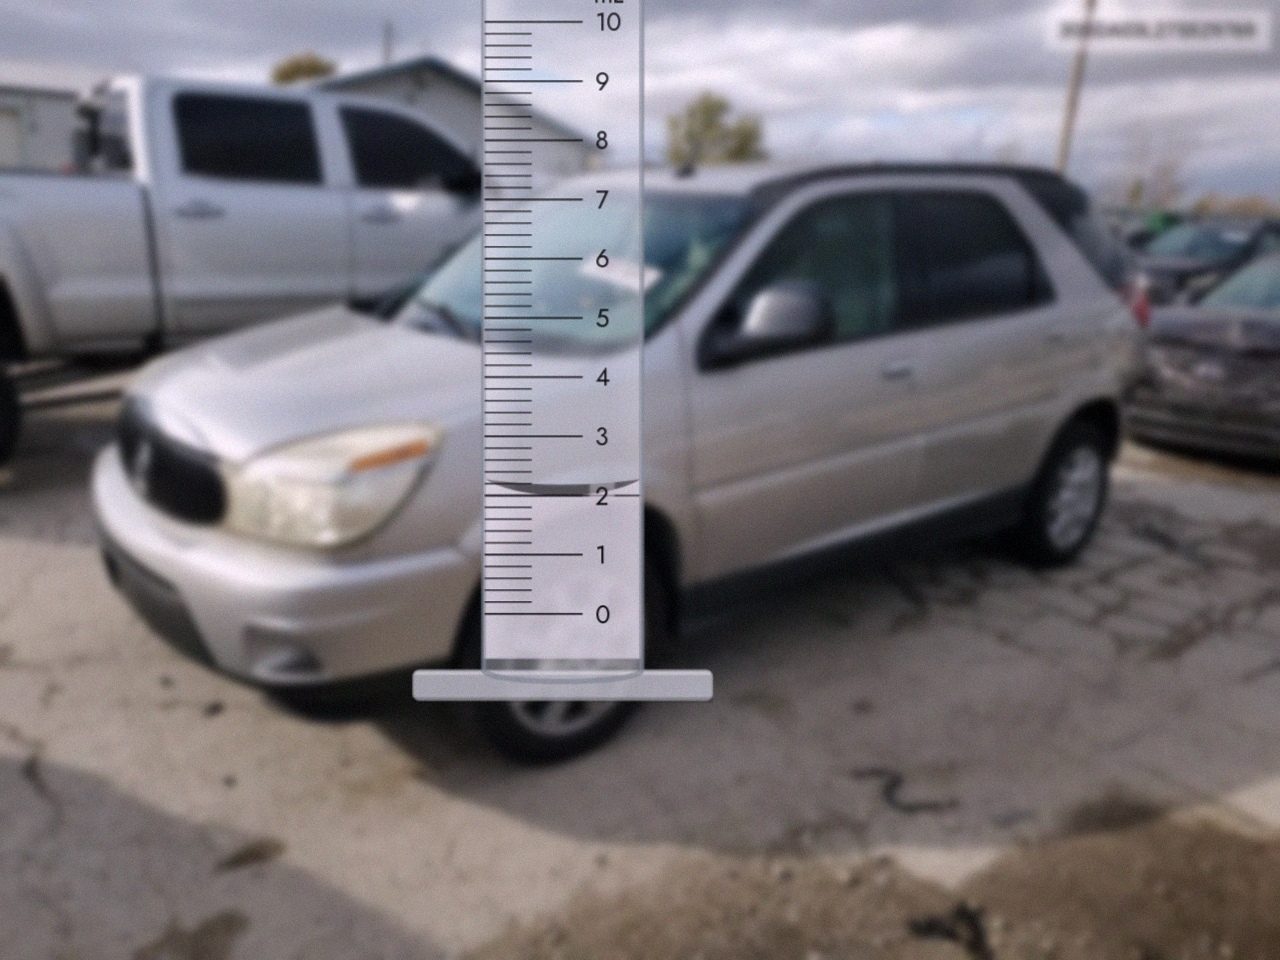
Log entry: 2 mL
